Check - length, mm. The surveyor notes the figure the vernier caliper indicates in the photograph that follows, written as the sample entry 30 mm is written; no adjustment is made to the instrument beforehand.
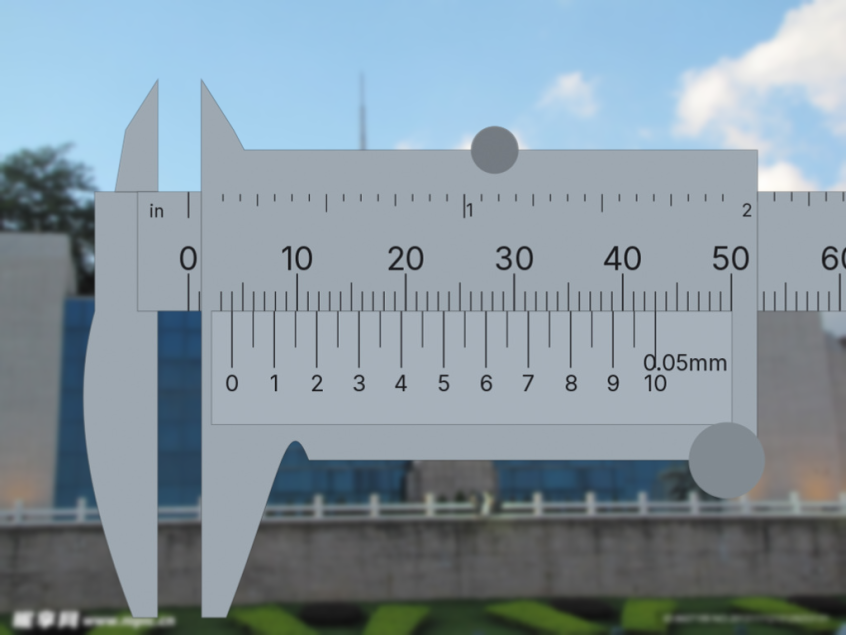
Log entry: 4.0 mm
